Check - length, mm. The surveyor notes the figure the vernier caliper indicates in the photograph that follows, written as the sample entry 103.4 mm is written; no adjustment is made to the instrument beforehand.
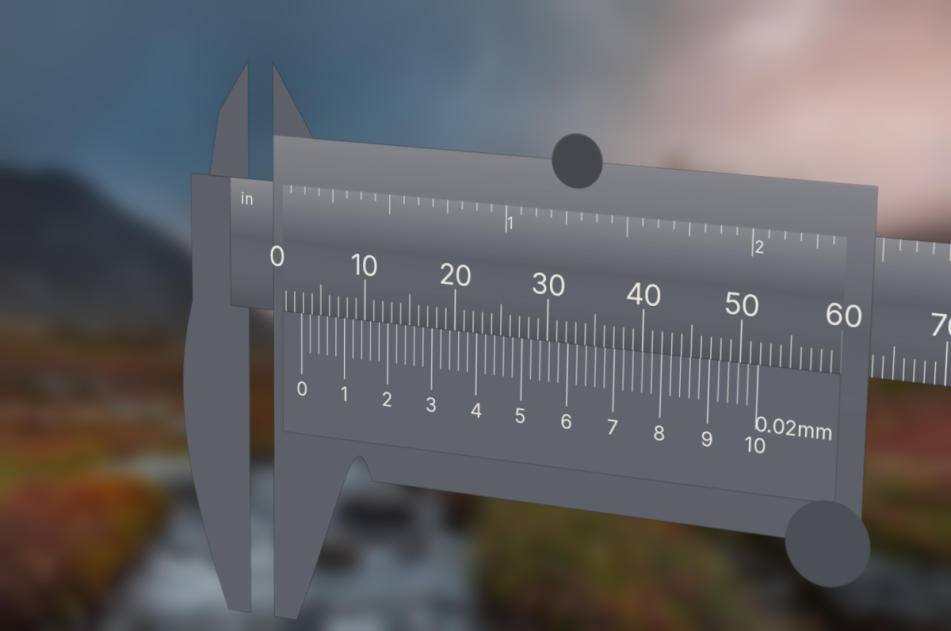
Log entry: 2.8 mm
